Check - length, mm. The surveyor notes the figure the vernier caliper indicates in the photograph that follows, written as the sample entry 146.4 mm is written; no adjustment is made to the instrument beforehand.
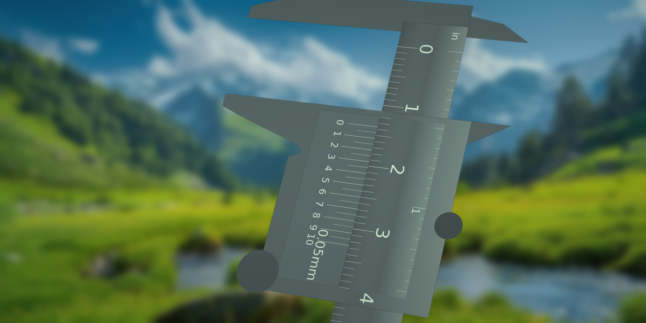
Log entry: 13.6 mm
